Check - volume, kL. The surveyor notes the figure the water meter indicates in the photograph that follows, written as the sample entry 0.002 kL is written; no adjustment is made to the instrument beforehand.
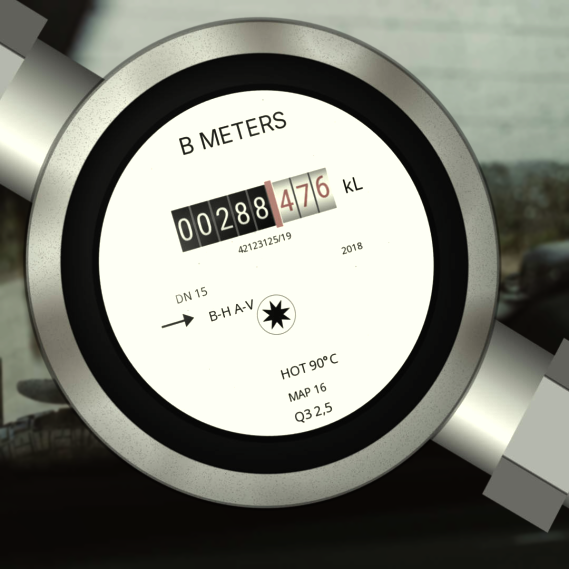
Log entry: 288.476 kL
